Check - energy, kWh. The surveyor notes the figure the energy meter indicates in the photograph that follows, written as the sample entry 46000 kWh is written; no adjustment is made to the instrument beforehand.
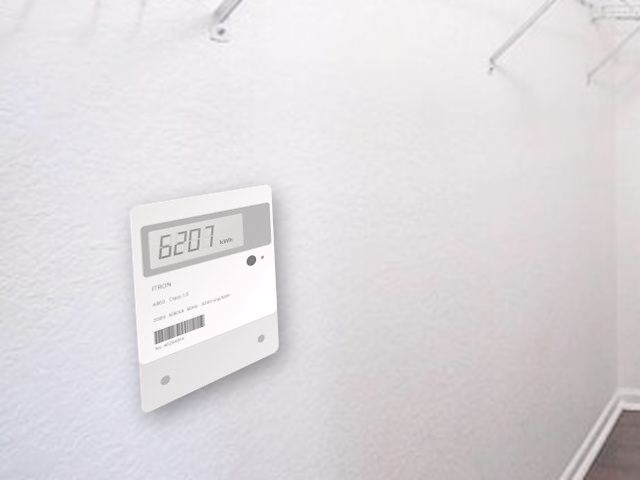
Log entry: 6207 kWh
